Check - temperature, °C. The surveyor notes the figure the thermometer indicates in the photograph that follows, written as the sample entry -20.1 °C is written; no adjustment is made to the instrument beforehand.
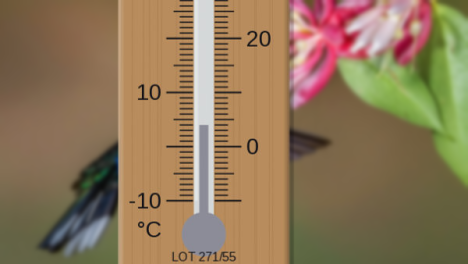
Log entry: 4 °C
